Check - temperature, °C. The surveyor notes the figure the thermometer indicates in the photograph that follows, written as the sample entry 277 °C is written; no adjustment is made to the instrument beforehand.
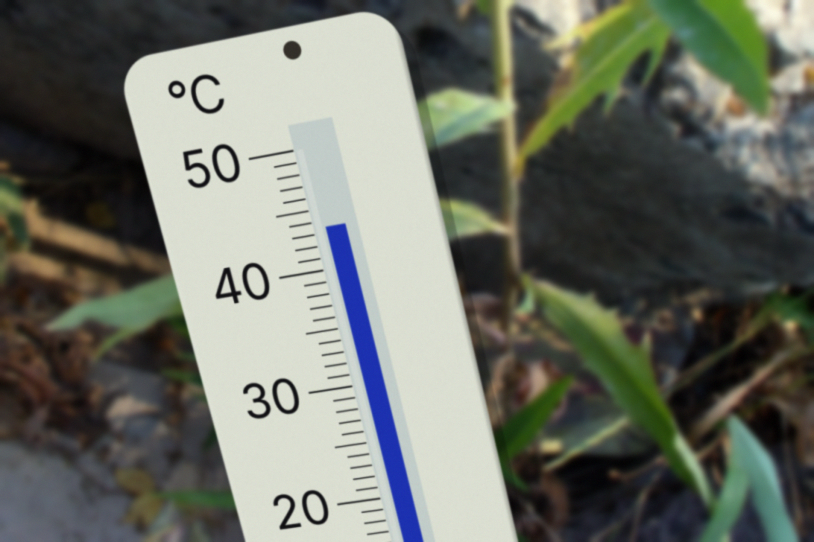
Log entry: 43.5 °C
